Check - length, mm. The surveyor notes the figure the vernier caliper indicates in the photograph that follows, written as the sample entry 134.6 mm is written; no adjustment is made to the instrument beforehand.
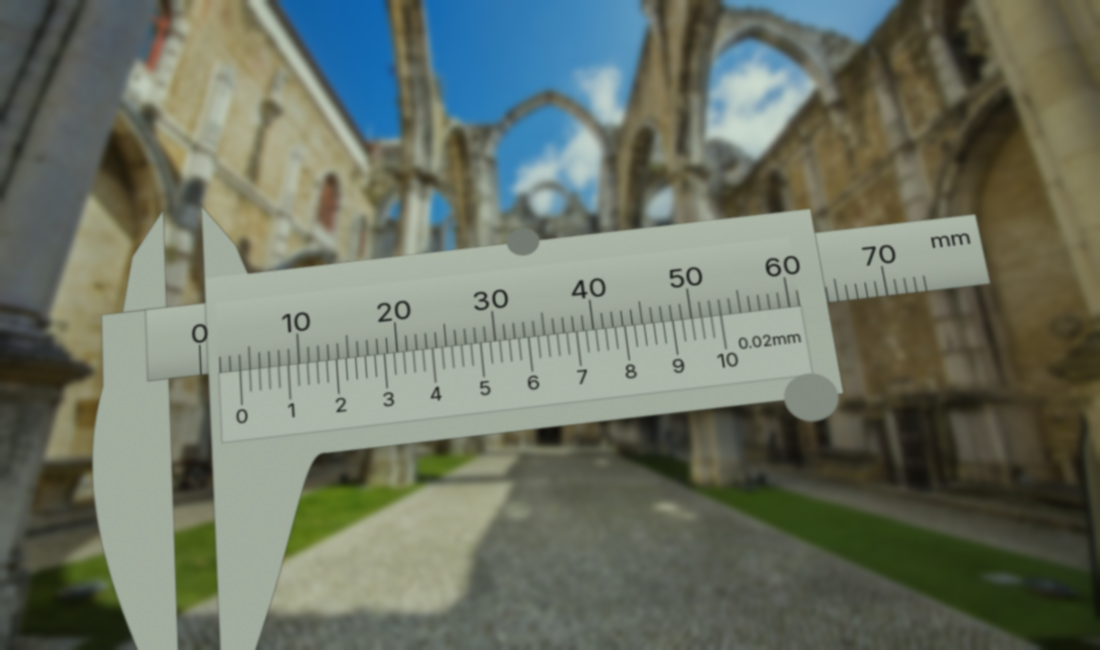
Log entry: 4.0 mm
